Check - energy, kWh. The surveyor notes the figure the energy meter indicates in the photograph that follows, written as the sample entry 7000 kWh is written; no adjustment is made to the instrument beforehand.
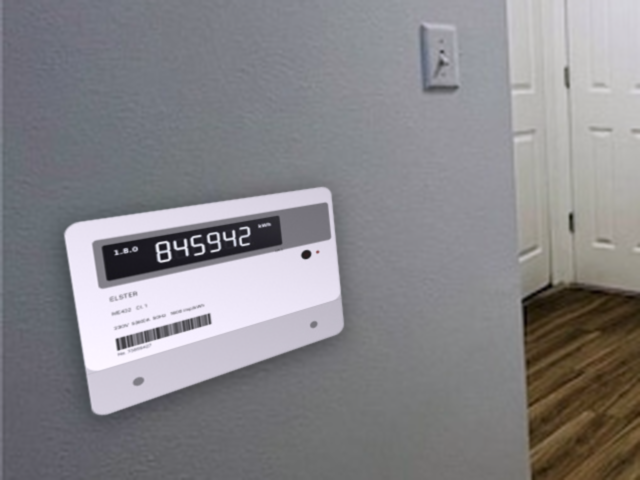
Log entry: 845942 kWh
